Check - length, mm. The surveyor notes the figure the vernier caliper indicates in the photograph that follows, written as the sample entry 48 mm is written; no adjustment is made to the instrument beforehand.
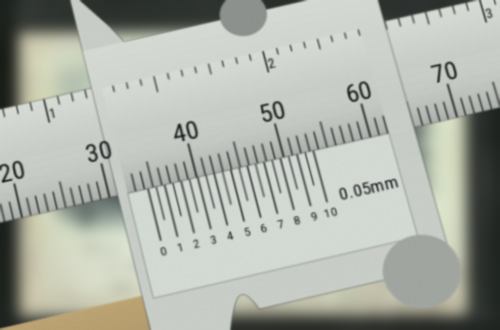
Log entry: 34.4 mm
